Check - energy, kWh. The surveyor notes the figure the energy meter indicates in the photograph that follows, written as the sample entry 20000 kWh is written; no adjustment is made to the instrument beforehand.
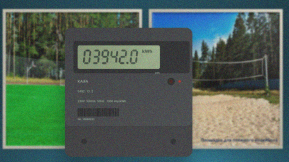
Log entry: 3942.0 kWh
